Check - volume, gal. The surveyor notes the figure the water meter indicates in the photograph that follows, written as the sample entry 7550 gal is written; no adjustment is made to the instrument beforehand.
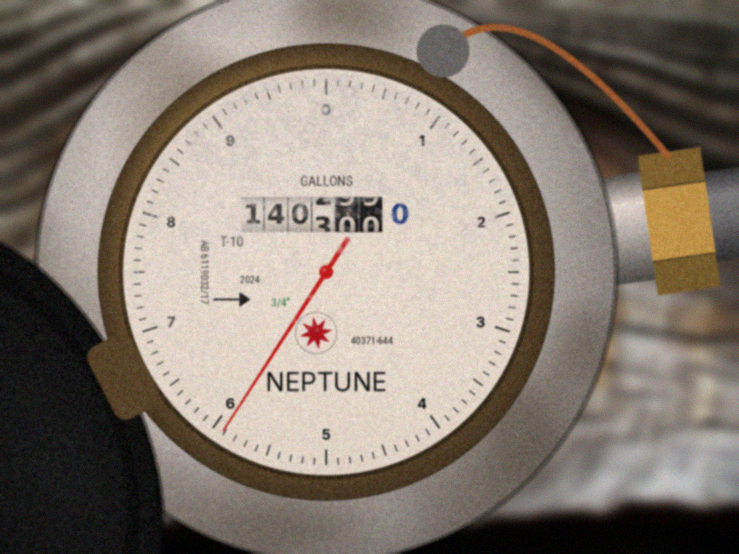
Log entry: 1402995.9 gal
